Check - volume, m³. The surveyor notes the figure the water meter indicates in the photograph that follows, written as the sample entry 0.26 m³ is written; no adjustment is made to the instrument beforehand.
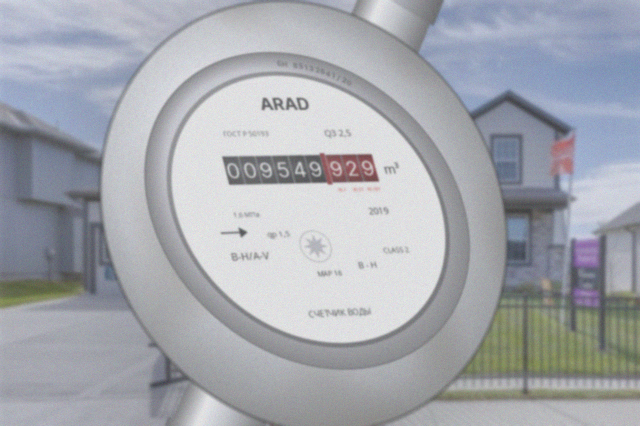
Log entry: 9549.929 m³
